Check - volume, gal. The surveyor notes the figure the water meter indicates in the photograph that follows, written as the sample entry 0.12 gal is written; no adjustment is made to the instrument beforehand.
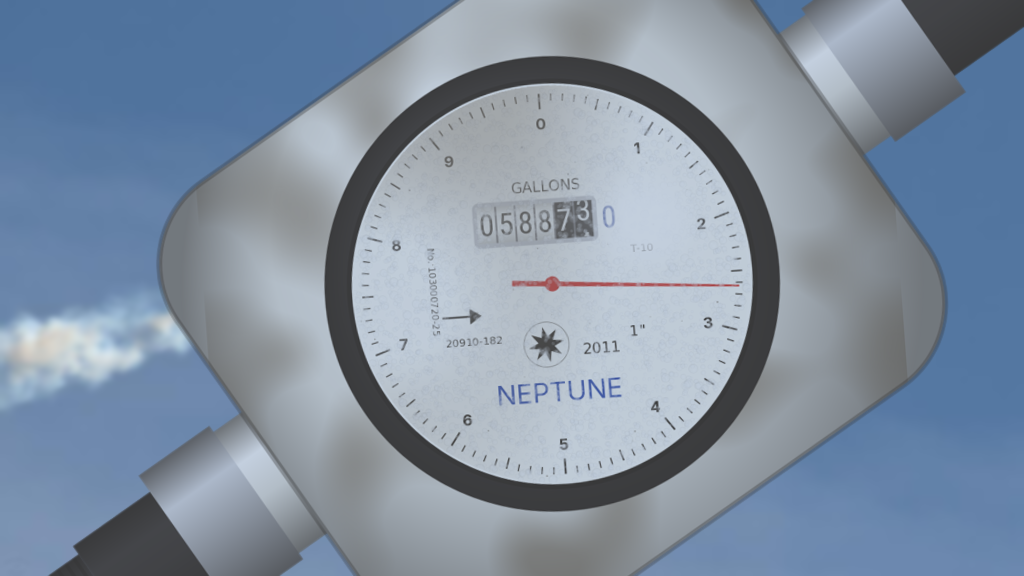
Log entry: 588732.6 gal
